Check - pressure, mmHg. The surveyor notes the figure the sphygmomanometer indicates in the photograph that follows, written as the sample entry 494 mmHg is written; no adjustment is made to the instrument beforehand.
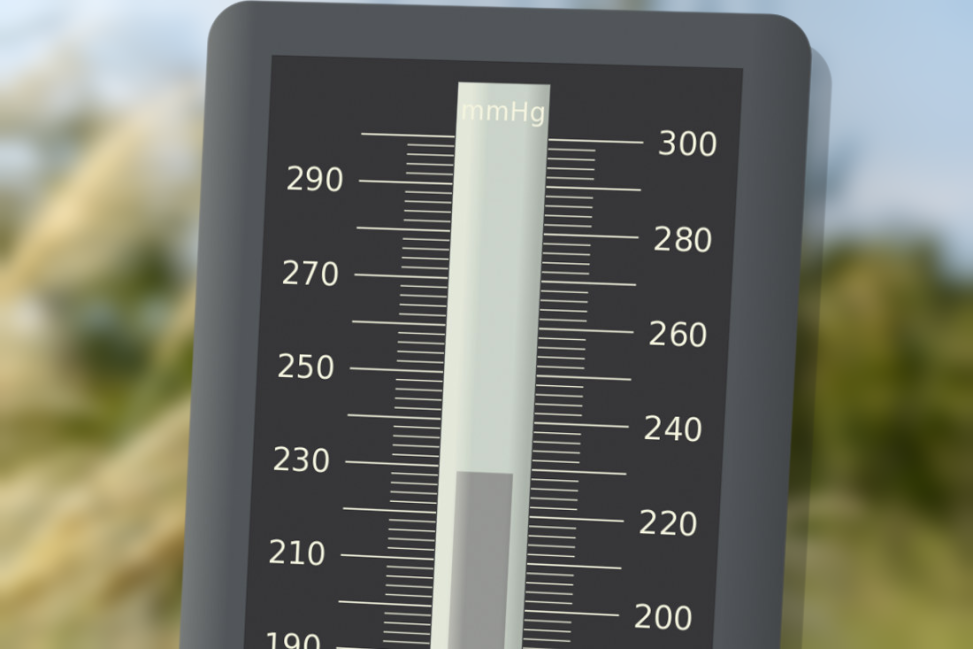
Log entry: 229 mmHg
